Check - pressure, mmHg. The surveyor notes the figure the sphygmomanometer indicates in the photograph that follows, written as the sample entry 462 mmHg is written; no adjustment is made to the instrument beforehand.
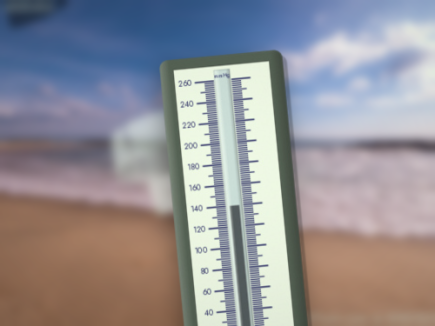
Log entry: 140 mmHg
